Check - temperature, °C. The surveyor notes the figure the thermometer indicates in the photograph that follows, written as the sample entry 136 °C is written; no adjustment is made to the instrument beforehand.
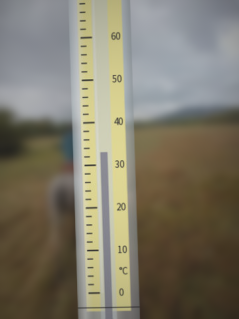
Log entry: 33 °C
